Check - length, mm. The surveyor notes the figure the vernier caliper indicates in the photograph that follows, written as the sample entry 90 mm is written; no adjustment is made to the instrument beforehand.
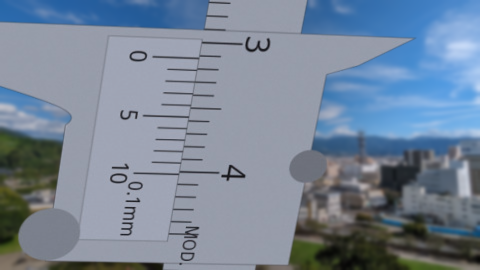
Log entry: 31.2 mm
